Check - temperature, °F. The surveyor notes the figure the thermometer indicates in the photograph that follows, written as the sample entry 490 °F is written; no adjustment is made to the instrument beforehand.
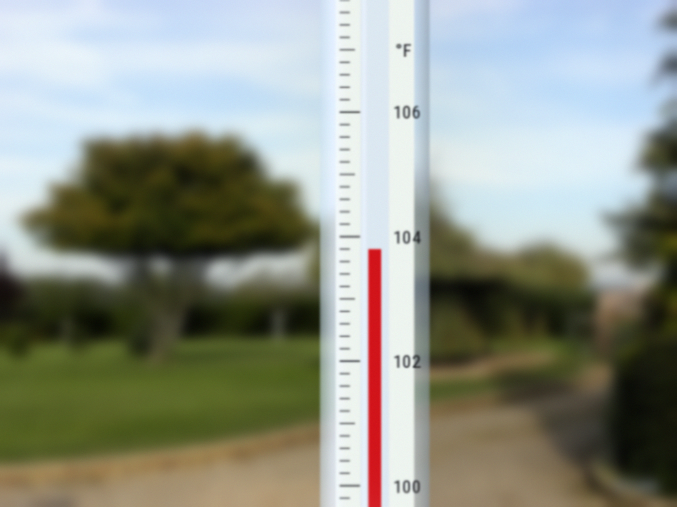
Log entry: 103.8 °F
